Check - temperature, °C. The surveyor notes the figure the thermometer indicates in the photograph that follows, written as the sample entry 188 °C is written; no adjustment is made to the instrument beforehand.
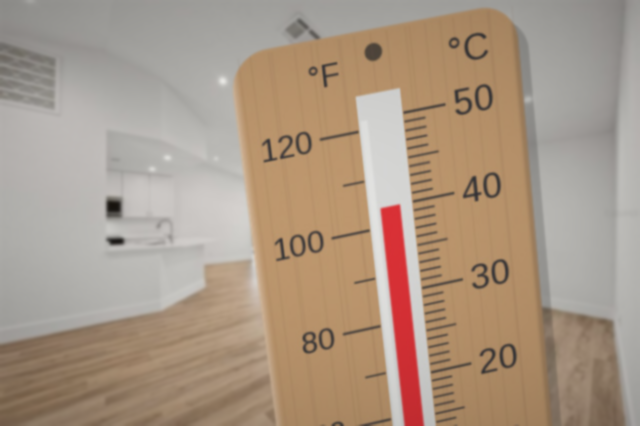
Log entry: 40 °C
